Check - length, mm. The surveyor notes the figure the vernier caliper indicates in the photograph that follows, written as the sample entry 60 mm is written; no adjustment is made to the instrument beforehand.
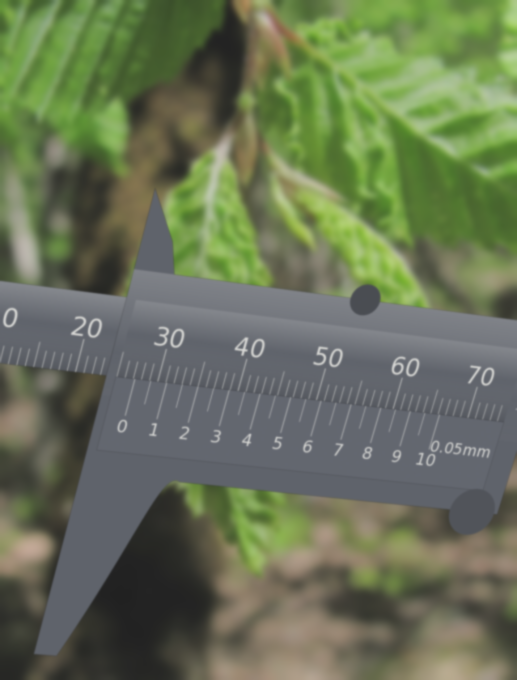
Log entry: 27.2 mm
